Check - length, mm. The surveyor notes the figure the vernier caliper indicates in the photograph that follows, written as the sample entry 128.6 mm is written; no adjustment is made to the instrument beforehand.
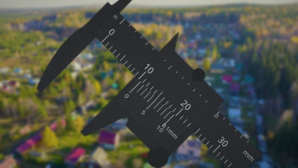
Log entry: 10.6 mm
